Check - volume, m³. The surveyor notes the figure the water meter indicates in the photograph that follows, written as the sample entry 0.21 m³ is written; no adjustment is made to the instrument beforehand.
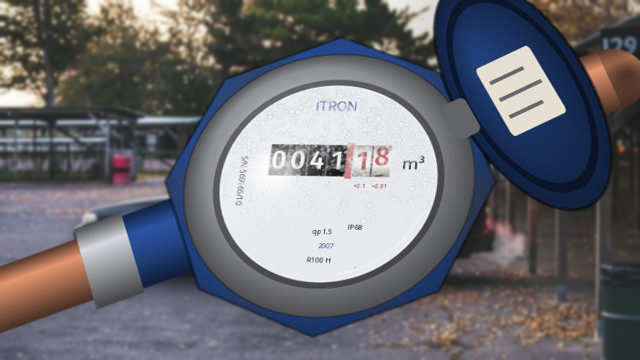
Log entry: 41.18 m³
